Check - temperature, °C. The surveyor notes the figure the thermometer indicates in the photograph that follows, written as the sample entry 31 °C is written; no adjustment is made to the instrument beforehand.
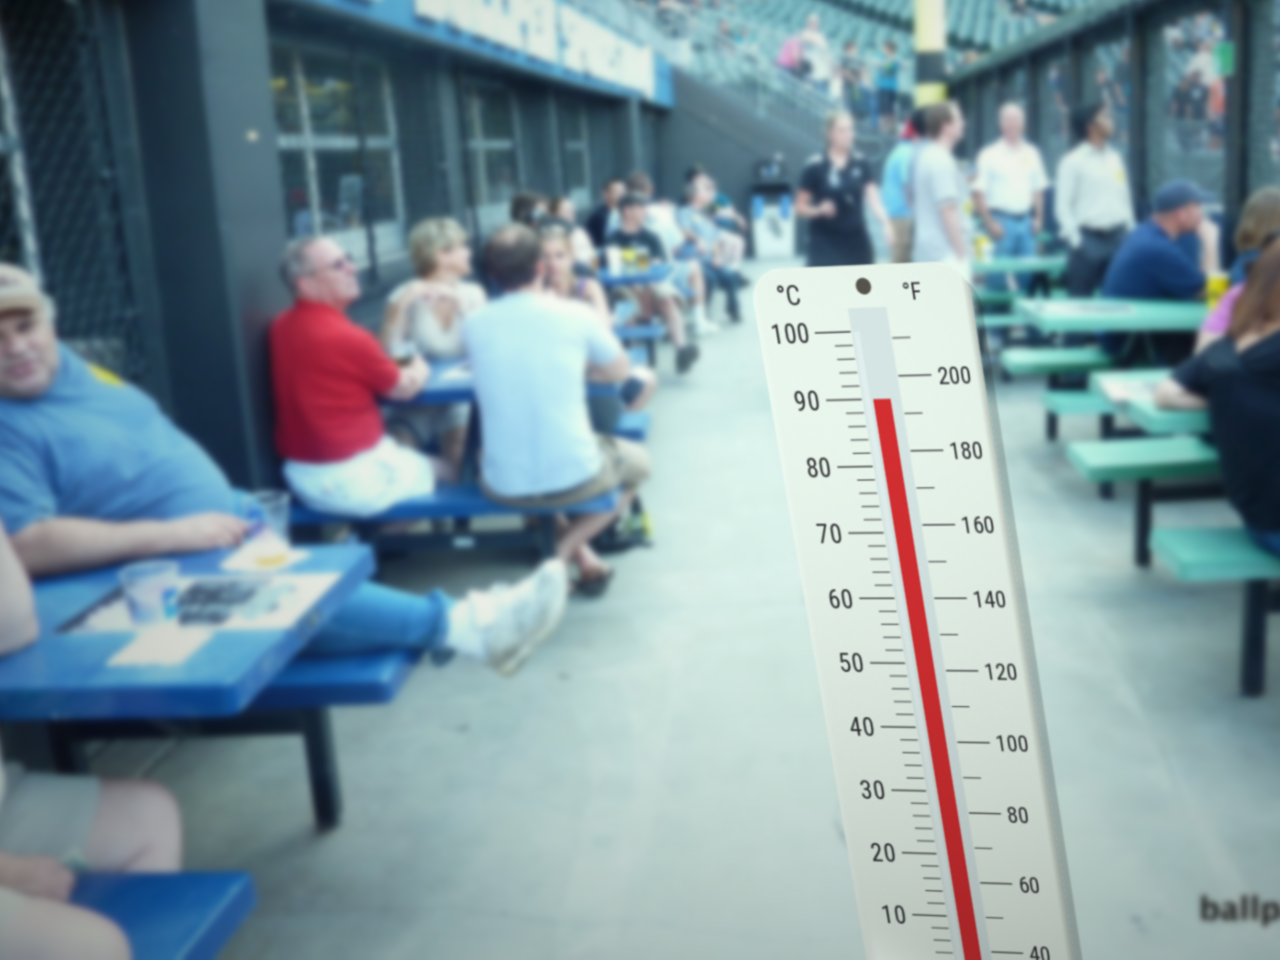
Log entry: 90 °C
